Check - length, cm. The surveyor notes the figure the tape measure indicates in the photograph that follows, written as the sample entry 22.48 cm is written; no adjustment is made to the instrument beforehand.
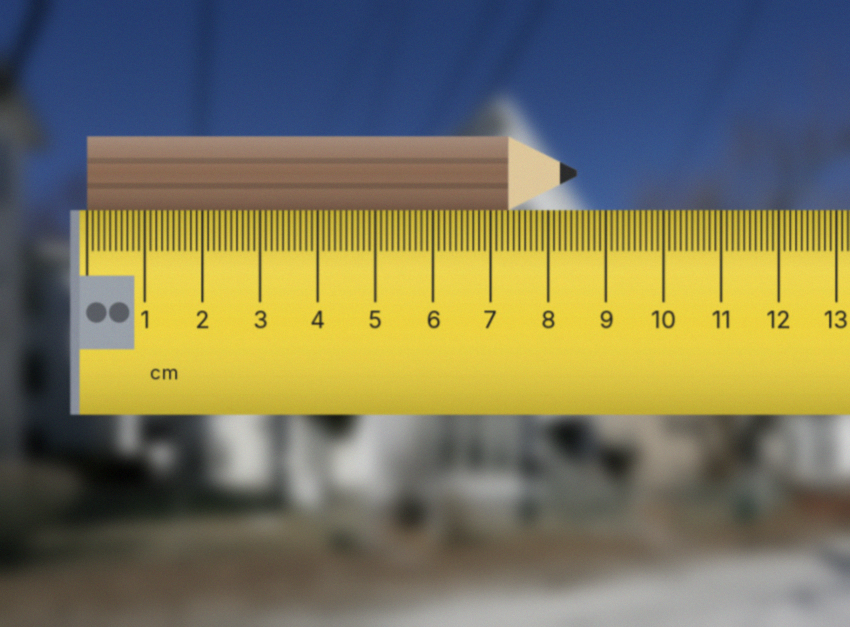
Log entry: 8.5 cm
